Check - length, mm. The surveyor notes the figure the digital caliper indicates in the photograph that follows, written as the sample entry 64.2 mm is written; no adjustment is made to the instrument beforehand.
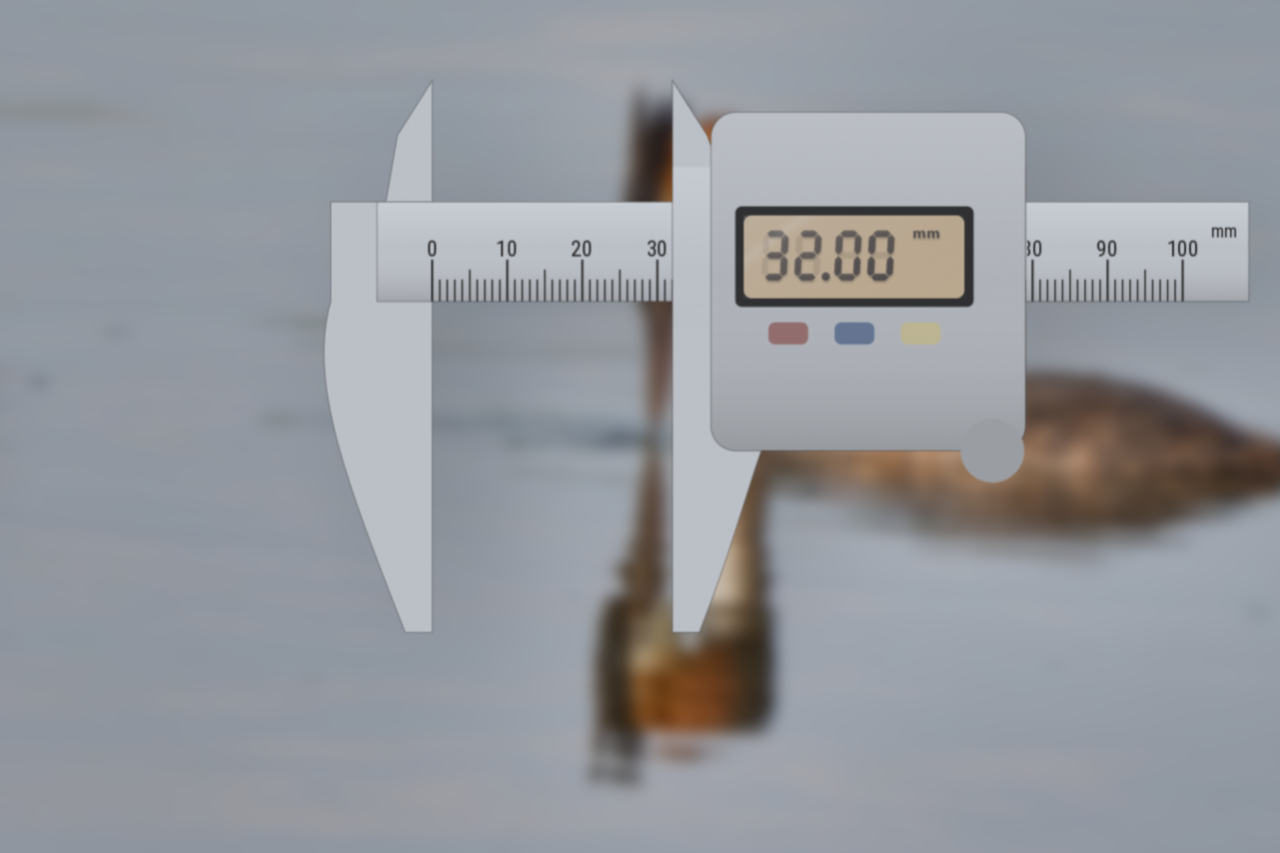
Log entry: 32.00 mm
